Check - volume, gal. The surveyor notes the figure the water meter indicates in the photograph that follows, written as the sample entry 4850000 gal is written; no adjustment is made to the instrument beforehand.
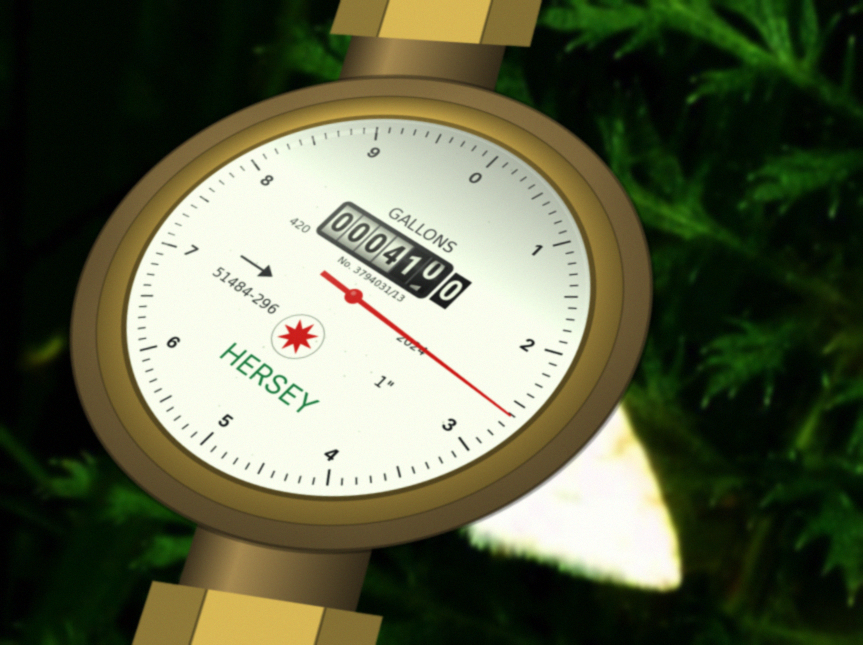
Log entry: 4102.6 gal
